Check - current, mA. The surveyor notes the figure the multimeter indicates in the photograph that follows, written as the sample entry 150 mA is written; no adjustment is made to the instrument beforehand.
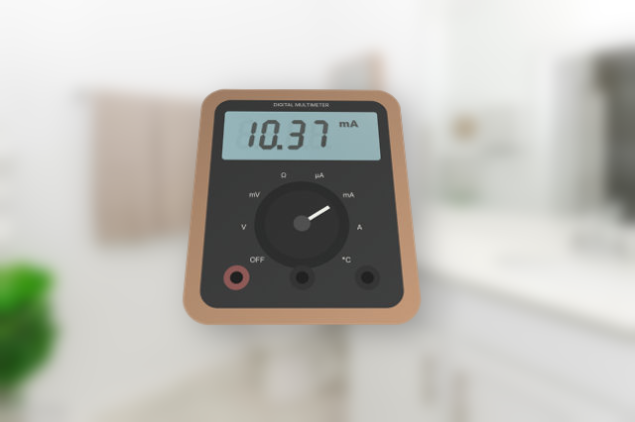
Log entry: 10.37 mA
